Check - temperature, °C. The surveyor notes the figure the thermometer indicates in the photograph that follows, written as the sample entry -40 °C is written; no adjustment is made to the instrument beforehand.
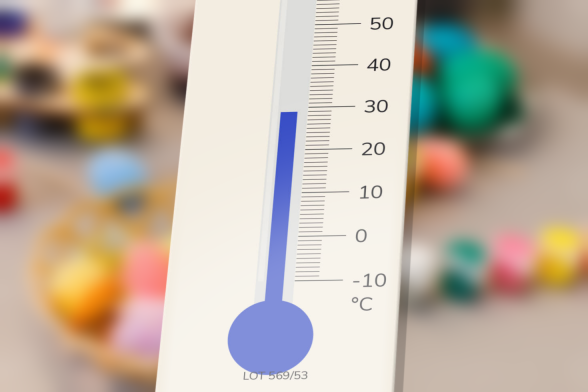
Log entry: 29 °C
